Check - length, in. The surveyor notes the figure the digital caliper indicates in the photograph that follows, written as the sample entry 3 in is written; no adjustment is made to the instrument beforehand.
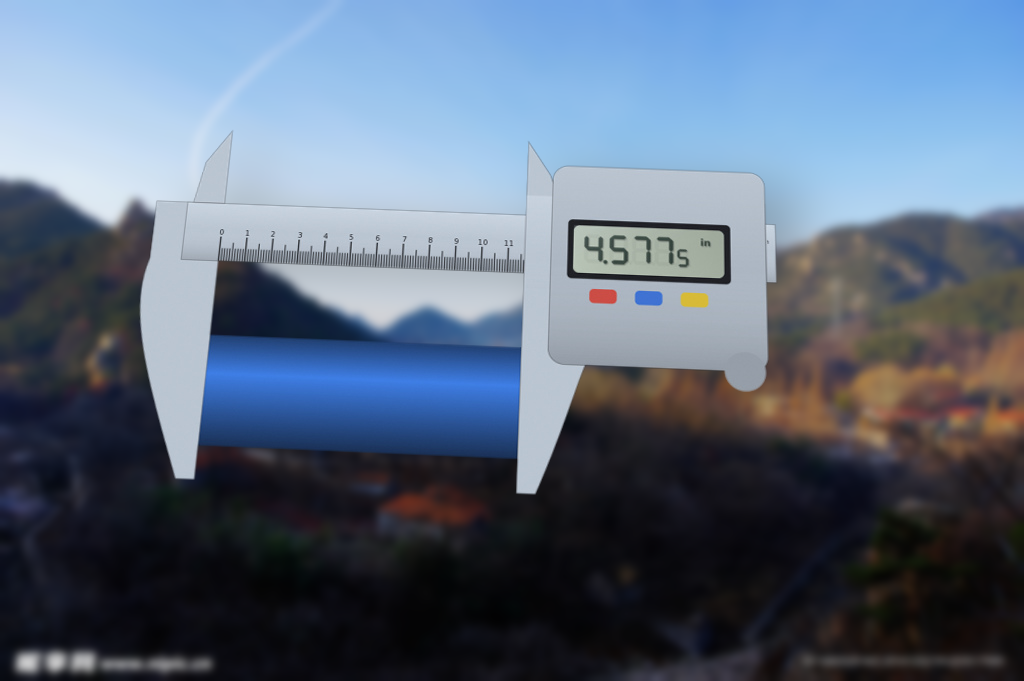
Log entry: 4.5775 in
